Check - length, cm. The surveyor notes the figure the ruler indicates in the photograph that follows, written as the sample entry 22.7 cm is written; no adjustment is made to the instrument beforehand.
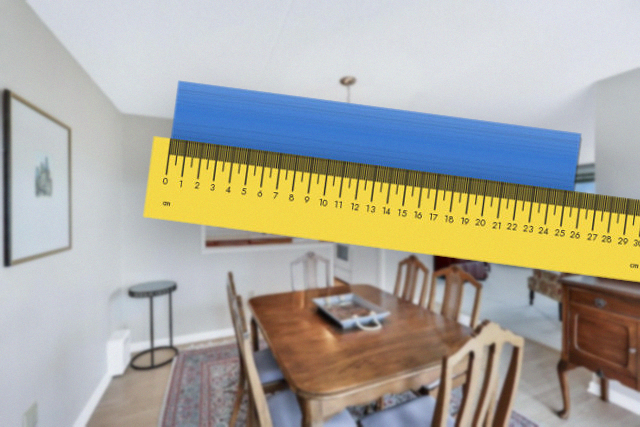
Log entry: 25.5 cm
